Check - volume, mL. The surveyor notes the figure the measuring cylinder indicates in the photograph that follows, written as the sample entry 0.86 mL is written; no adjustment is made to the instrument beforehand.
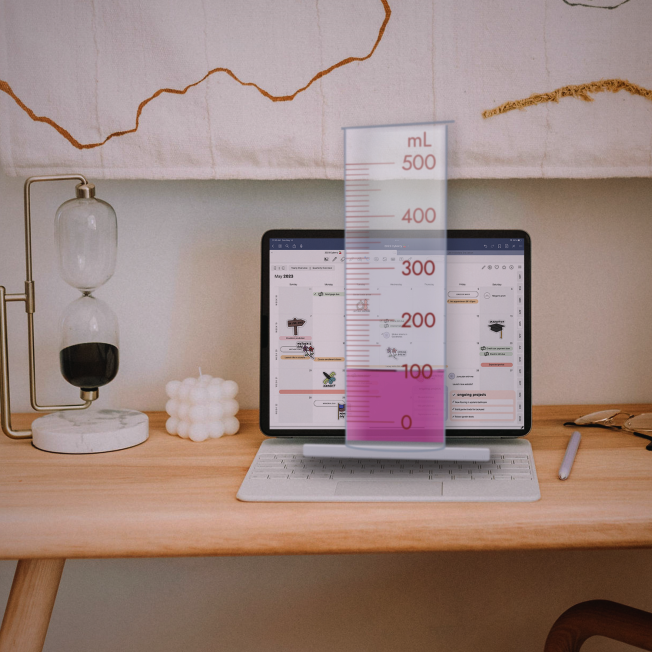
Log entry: 100 mL
